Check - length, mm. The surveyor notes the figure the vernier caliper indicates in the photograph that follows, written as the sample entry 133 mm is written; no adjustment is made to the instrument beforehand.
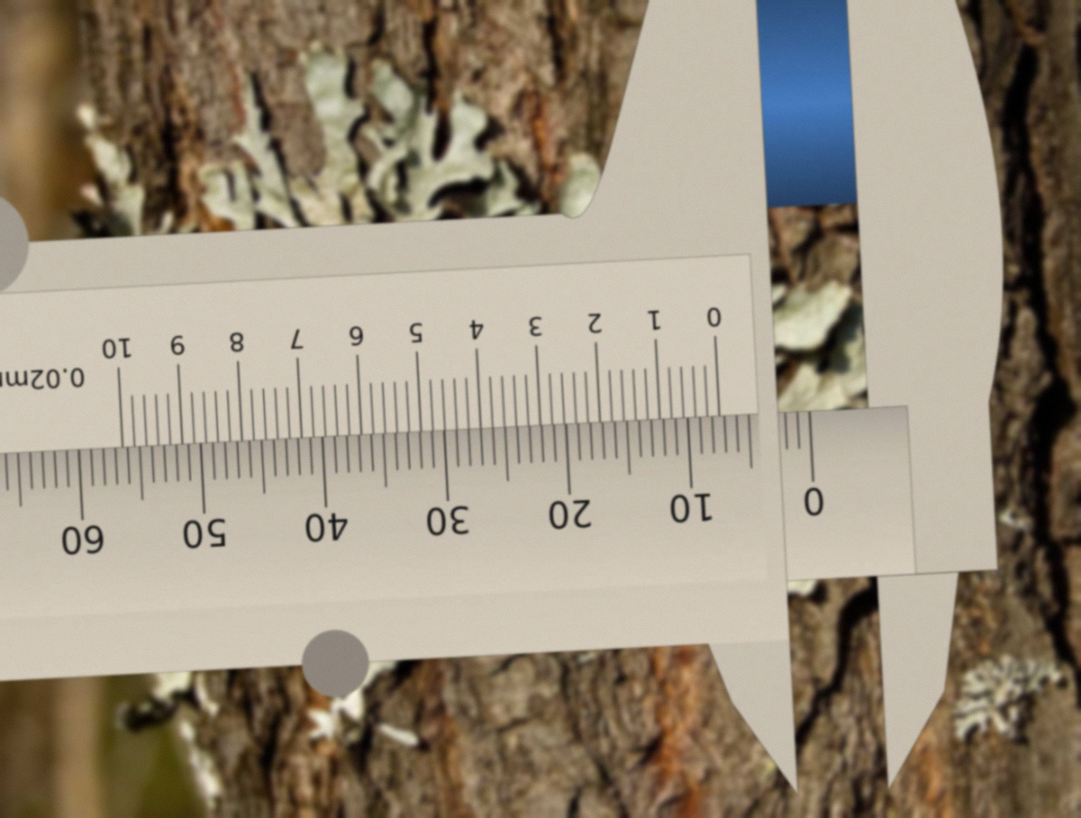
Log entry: 7.4 mm
